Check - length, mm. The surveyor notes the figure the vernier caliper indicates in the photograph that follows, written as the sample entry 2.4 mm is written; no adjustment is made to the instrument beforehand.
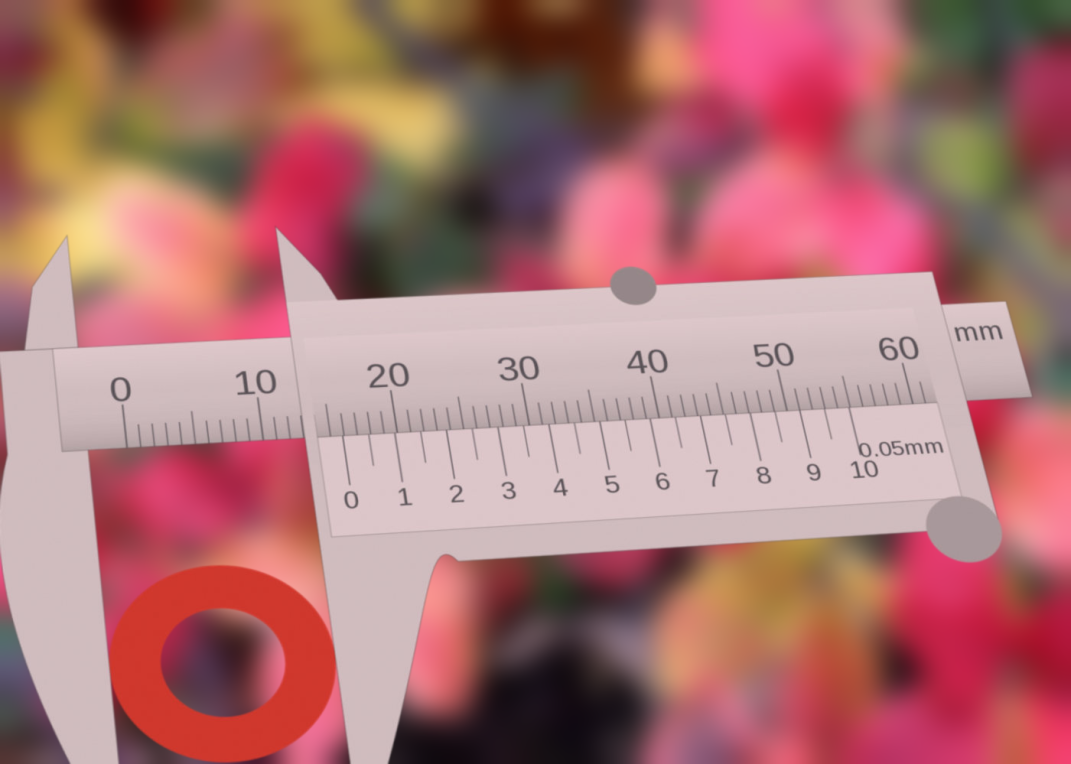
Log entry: 15.9 mm
